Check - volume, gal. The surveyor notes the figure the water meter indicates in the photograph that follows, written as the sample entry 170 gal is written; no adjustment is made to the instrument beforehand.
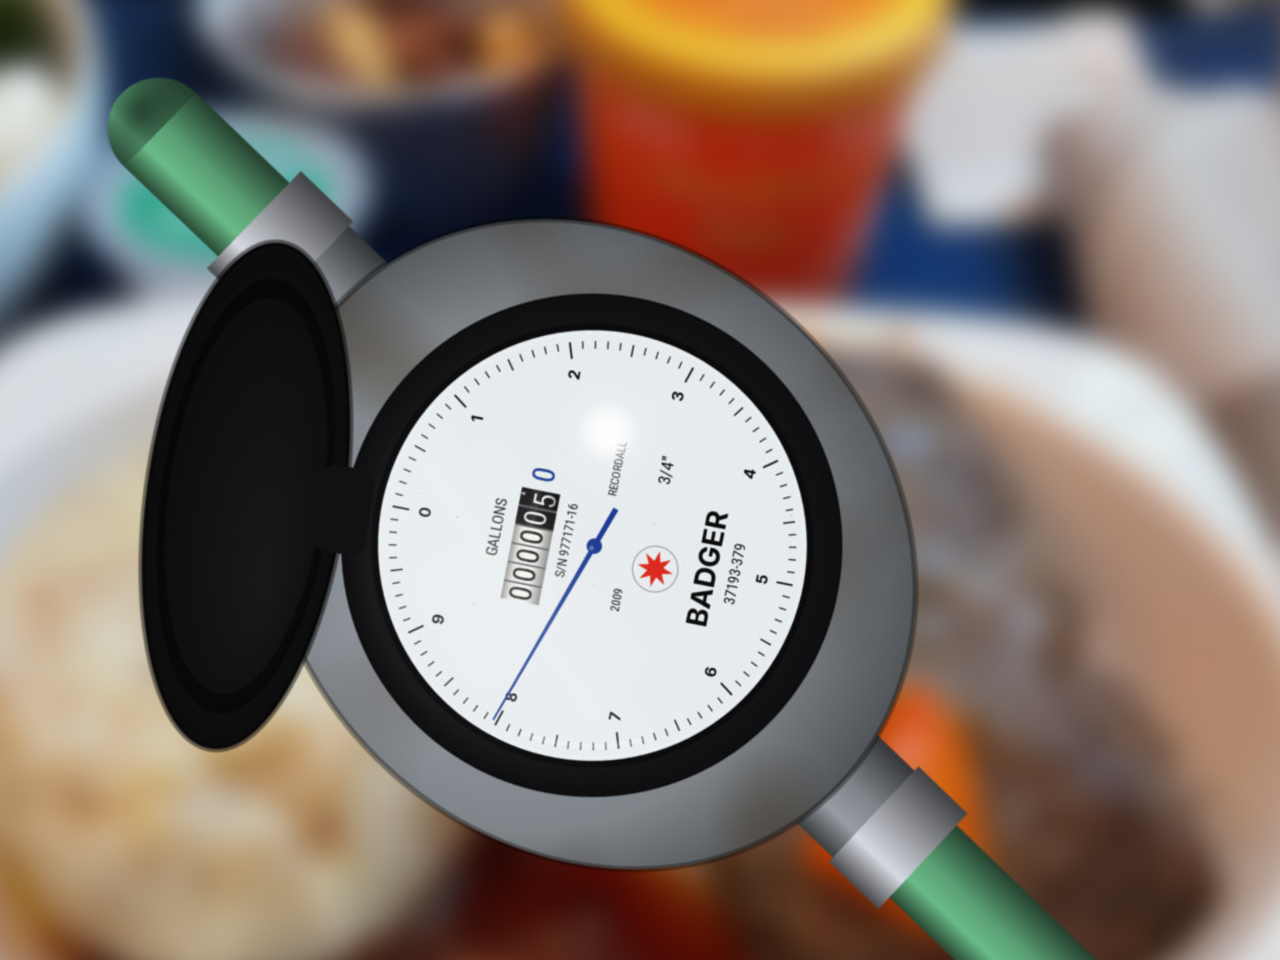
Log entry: 48.0 gal
